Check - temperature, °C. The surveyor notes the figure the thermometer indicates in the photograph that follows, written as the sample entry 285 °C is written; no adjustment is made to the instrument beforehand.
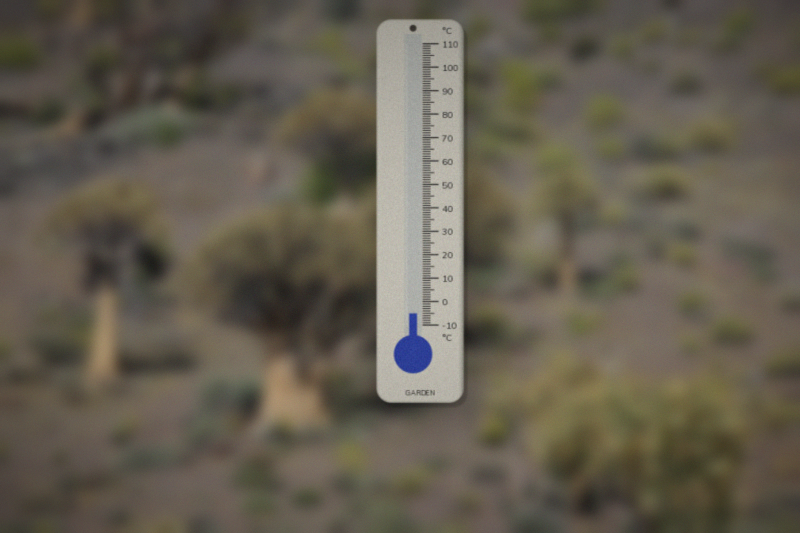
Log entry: -5 °C
